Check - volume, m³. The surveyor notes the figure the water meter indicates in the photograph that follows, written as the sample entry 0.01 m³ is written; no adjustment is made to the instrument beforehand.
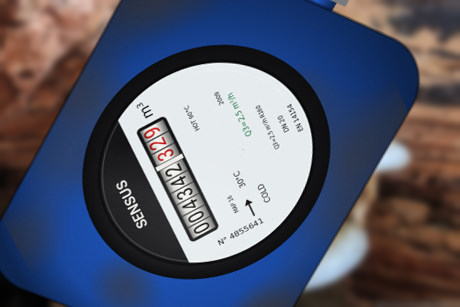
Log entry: 4342.329 m³
